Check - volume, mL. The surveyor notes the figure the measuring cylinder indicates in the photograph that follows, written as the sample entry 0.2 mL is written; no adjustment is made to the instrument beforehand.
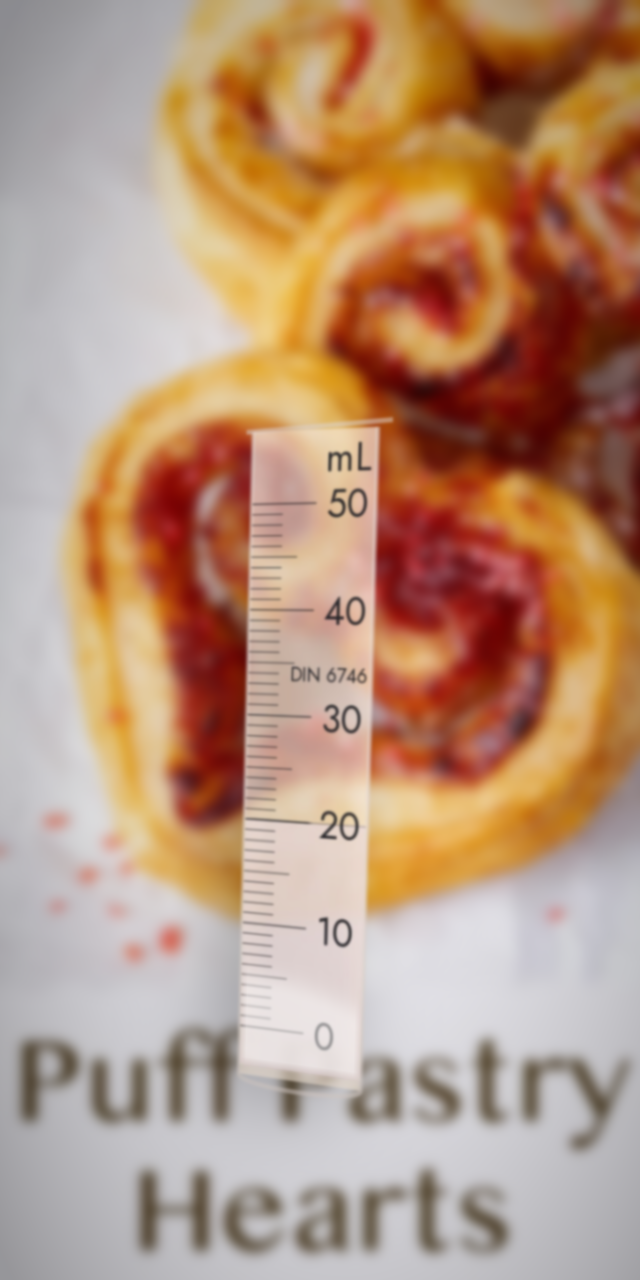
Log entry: 20 mL
